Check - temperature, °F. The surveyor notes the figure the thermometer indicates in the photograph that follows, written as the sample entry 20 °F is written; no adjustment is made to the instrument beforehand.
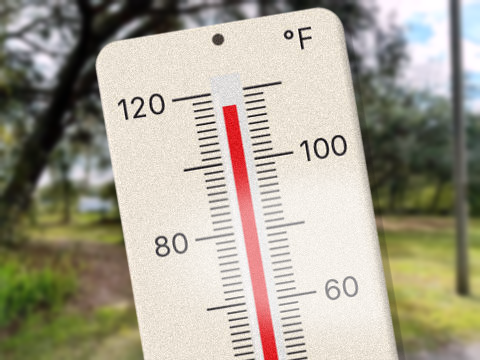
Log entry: 116 °F
